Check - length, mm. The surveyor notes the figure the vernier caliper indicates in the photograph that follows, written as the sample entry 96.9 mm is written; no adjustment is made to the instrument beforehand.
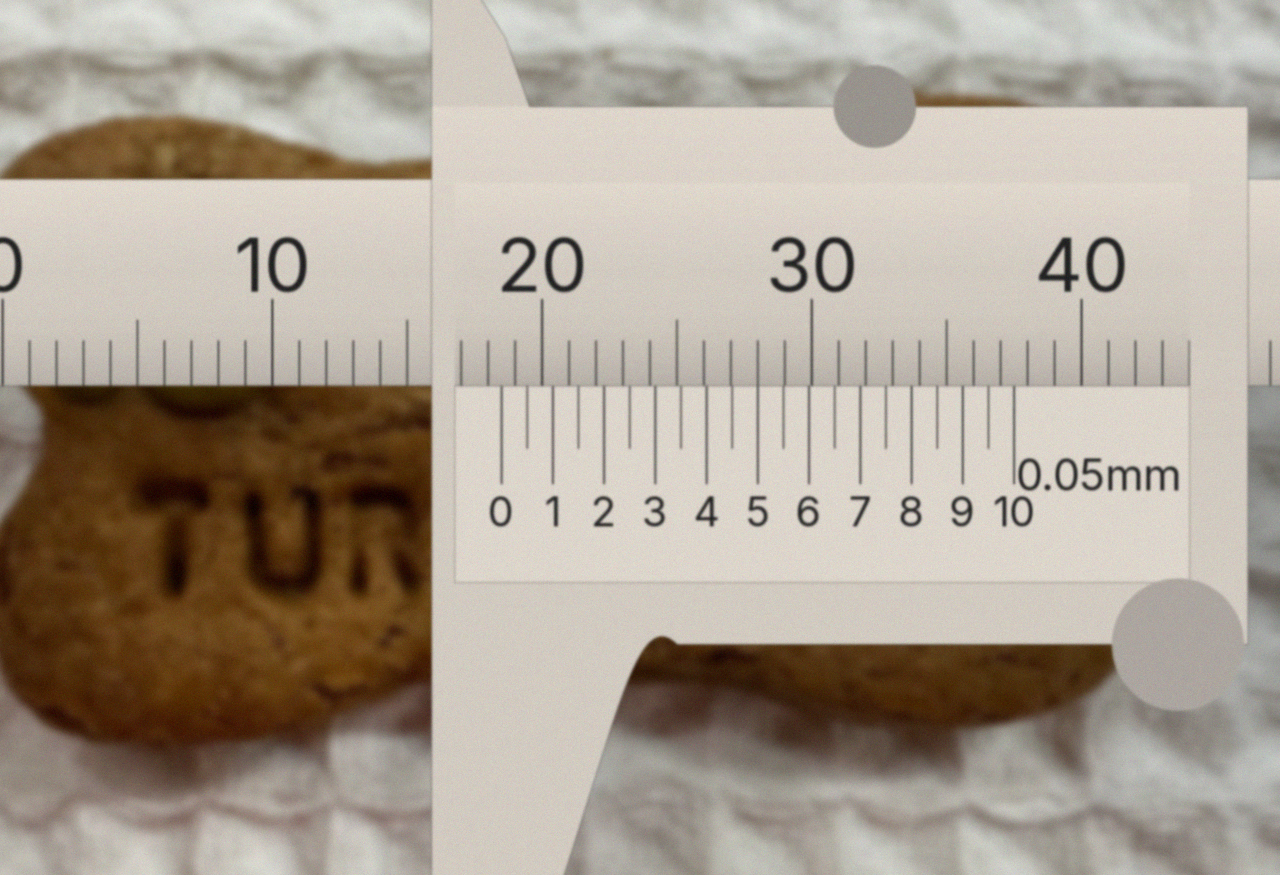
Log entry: 18.5 mm
